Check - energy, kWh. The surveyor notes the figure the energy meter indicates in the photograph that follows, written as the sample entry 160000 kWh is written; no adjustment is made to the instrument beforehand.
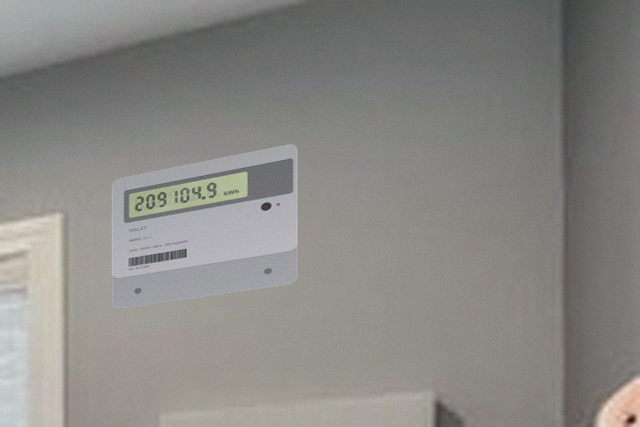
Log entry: 209104.9 kWh
